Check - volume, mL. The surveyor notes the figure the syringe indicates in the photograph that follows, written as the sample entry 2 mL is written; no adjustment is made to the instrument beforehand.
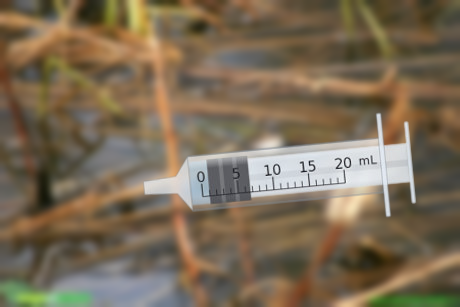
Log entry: 1 mL
